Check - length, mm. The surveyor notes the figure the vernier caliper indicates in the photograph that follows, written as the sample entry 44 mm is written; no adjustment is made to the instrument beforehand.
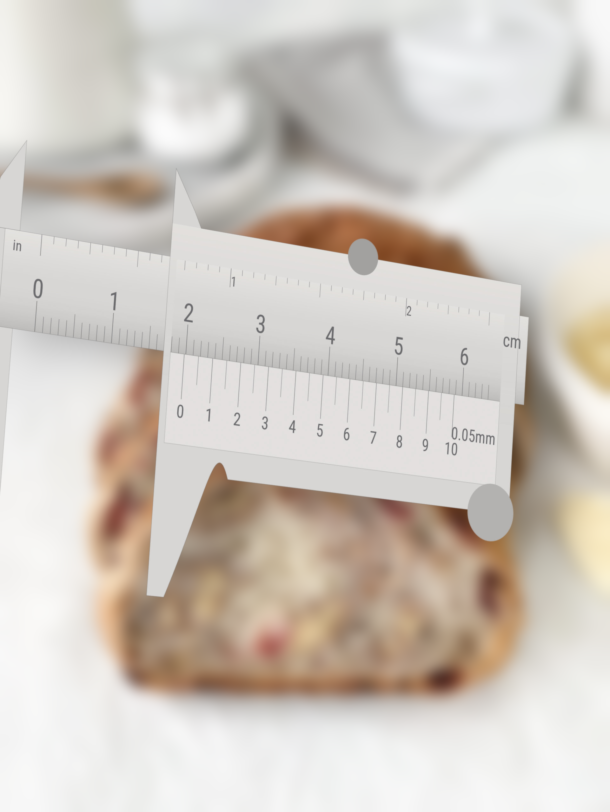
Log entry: 19.8 mm
